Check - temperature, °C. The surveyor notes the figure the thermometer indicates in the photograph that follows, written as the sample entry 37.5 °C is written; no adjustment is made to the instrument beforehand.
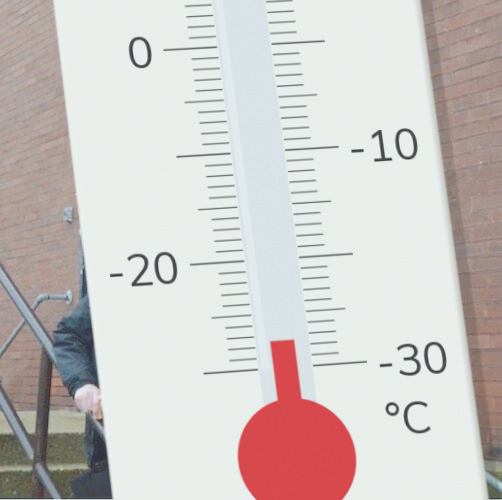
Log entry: -27.5 °C
